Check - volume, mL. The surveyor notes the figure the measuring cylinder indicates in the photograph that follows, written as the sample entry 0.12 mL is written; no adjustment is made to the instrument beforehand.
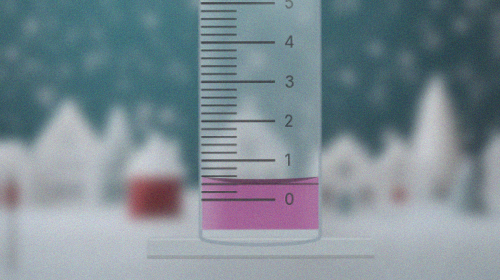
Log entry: 0.4 mL
